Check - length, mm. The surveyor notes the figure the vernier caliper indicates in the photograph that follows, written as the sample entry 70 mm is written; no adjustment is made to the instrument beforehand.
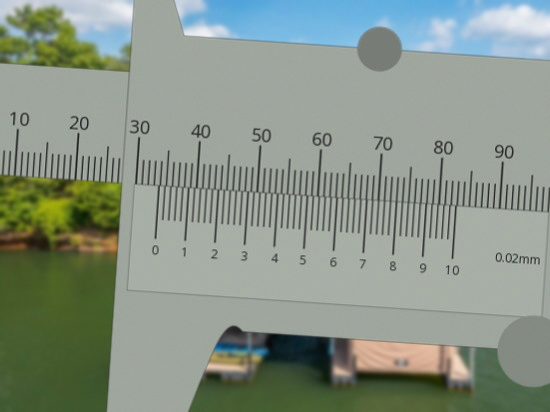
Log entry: 33.8 mm
